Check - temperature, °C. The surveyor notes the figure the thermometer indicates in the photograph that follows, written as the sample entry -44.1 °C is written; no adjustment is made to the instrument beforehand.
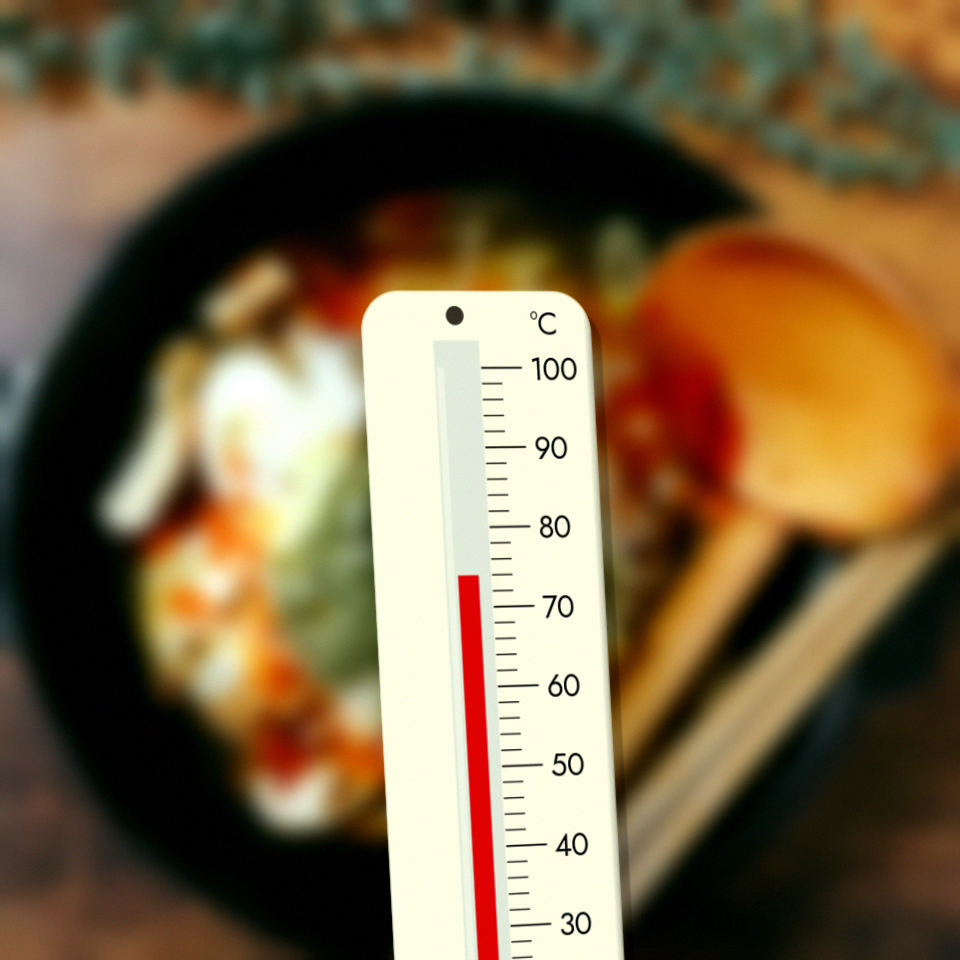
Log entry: 74 °C
